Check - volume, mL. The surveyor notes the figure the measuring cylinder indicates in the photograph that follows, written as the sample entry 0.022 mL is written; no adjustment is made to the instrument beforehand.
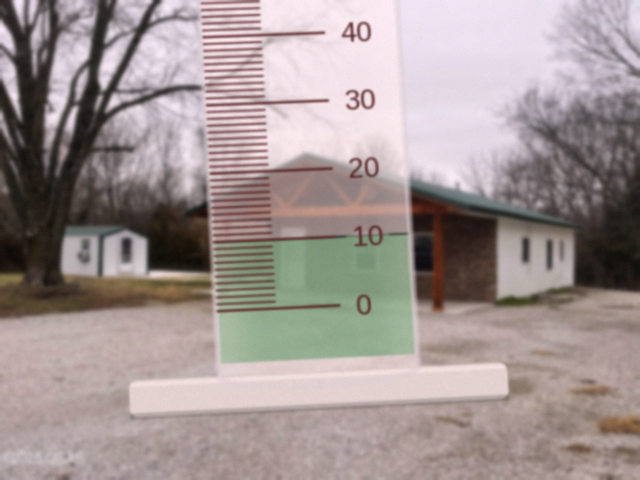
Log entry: 10 mL
